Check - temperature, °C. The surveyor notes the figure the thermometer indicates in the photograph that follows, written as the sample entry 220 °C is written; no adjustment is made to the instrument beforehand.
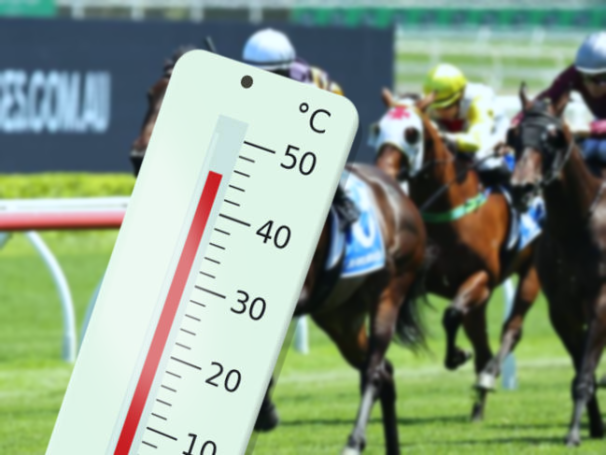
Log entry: 45 °C
